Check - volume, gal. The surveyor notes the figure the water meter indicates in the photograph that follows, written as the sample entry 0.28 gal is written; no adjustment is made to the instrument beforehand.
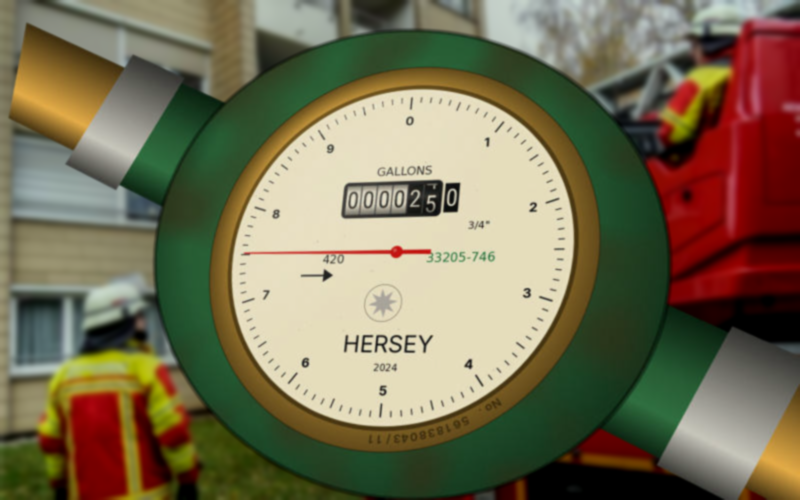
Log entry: 247.5 gal
